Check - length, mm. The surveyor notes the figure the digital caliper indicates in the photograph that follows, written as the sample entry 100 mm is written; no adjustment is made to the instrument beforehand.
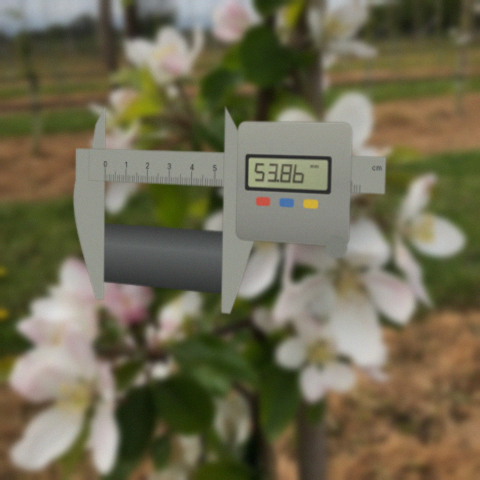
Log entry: 53.86 mm
